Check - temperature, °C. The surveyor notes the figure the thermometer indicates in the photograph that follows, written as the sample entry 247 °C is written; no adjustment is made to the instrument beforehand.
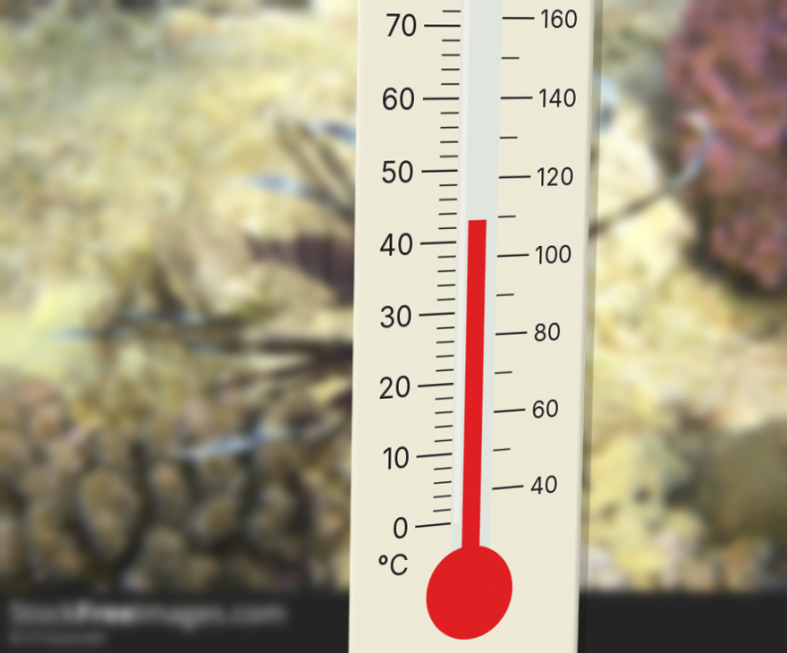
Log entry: 43 °C
